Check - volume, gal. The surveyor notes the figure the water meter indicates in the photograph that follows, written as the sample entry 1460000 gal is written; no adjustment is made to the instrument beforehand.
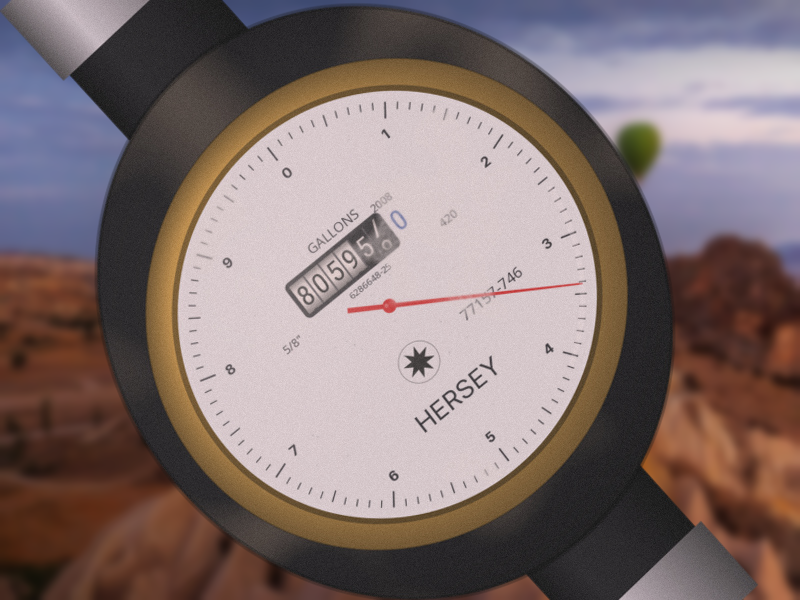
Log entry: 8059573.4 gal
